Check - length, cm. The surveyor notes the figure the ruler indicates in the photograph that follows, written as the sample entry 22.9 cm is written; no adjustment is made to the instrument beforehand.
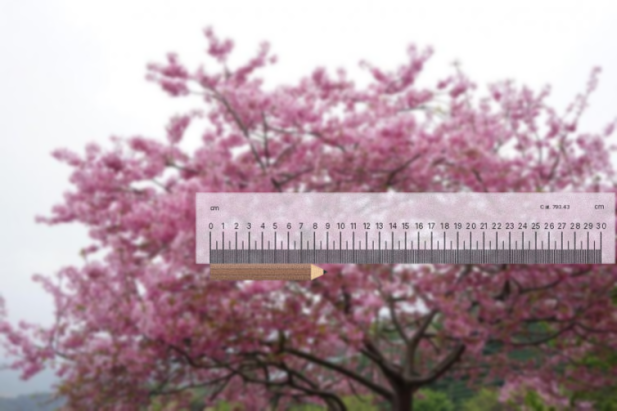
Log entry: 9 cm
